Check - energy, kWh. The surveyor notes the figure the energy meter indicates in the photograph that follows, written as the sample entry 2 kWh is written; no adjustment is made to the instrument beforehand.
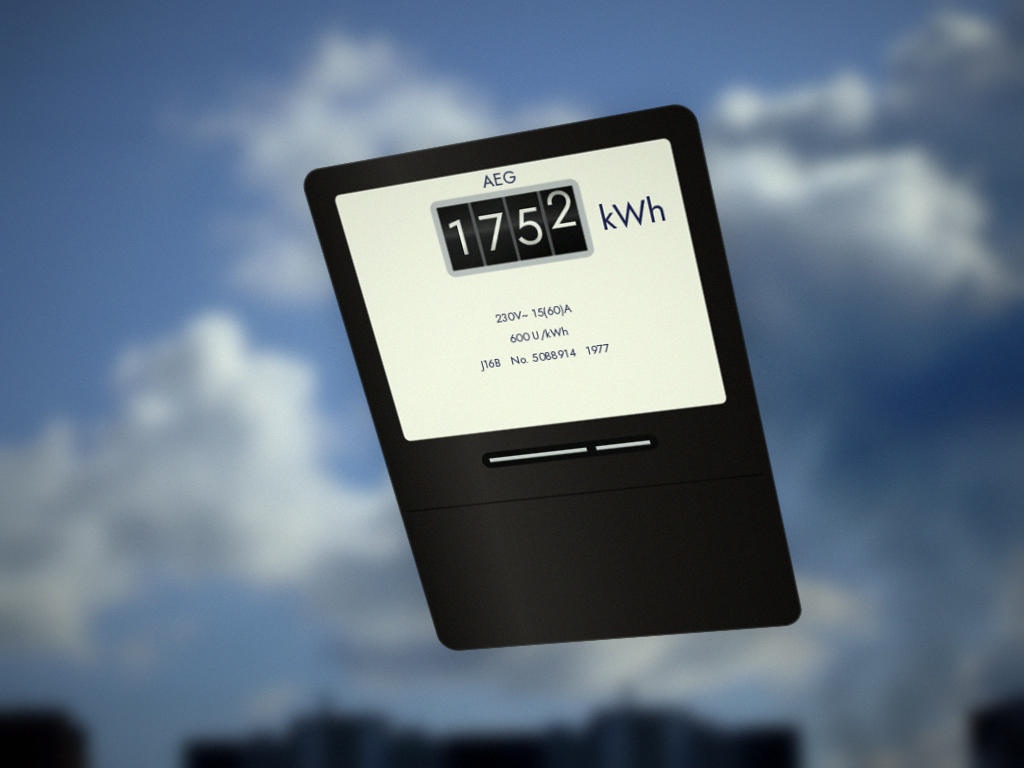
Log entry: 1752 kWh
